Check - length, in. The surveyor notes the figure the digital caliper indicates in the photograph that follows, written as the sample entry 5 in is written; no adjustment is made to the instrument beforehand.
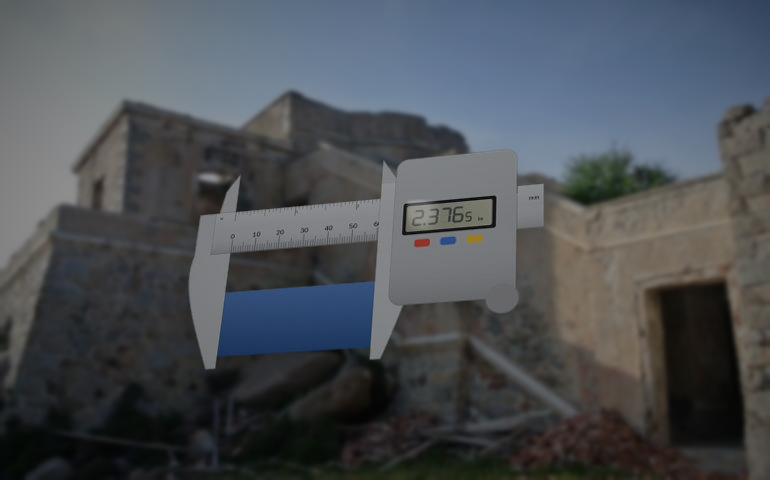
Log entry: 2.3765 in
